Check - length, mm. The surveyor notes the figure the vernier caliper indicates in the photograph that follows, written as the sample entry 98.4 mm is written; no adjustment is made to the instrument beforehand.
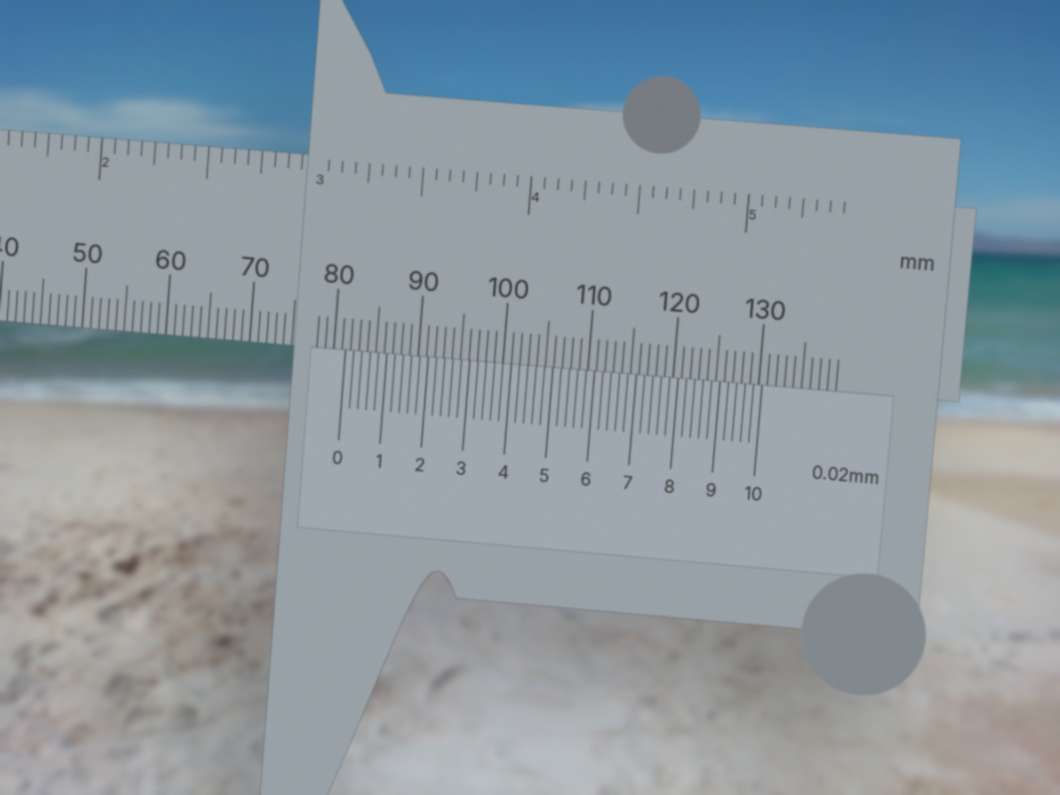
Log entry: 81.4 mm
